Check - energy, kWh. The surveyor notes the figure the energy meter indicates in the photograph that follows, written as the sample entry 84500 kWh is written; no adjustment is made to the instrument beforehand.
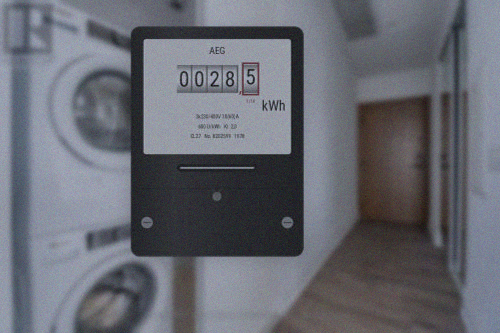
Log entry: 28.5 kWh
